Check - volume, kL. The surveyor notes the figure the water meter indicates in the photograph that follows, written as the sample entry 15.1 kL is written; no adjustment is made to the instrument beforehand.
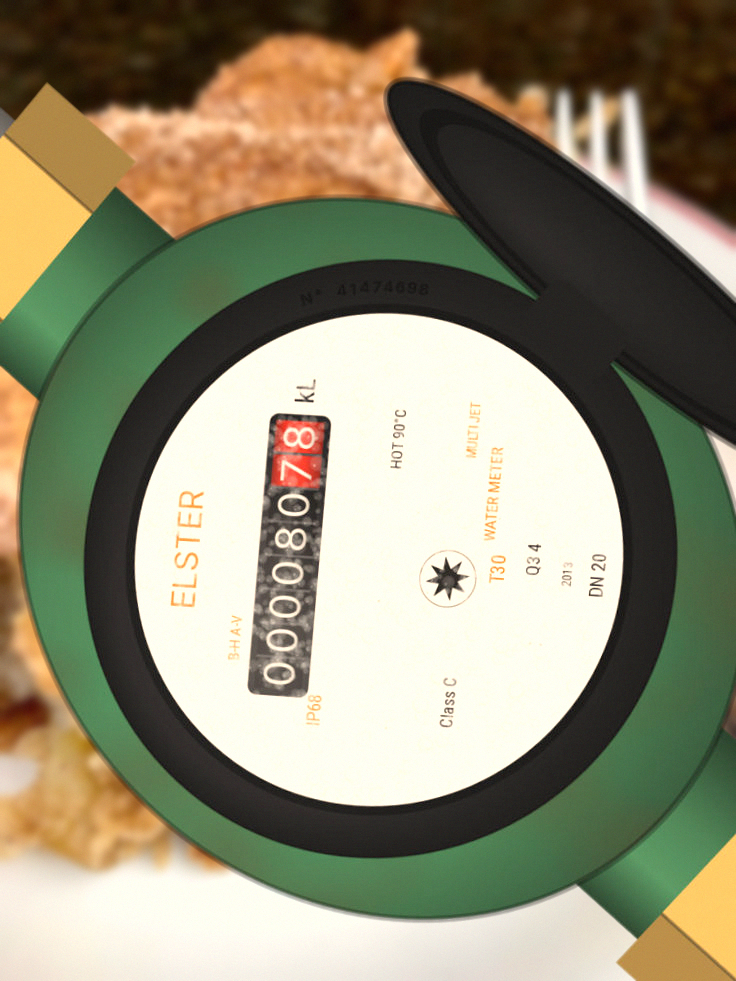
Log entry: 80.78 kL
